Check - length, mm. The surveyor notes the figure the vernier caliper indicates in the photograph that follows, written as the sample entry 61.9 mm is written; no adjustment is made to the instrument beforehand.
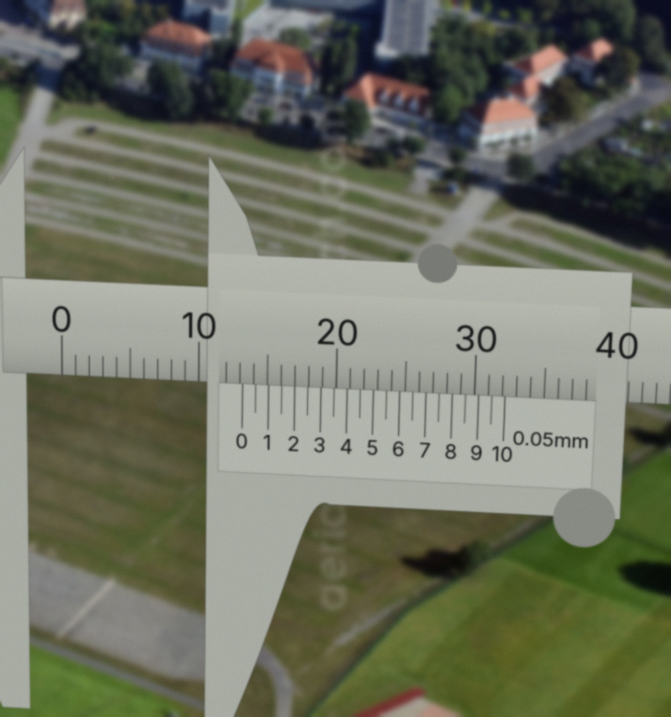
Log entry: 13.2 mm
